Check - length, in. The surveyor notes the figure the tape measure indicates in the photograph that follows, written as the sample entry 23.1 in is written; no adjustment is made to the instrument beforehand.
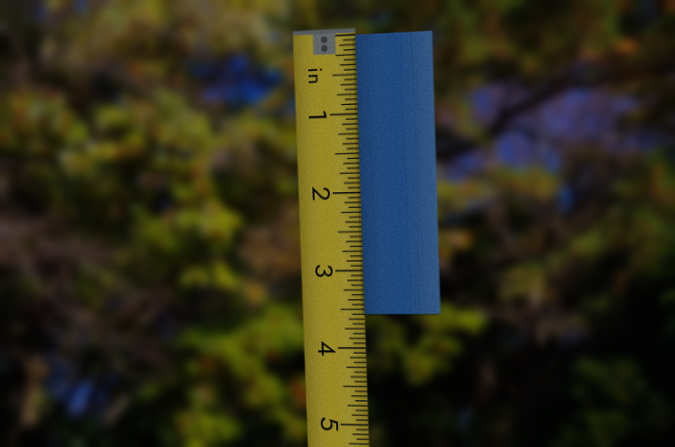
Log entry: 3.5625 in
